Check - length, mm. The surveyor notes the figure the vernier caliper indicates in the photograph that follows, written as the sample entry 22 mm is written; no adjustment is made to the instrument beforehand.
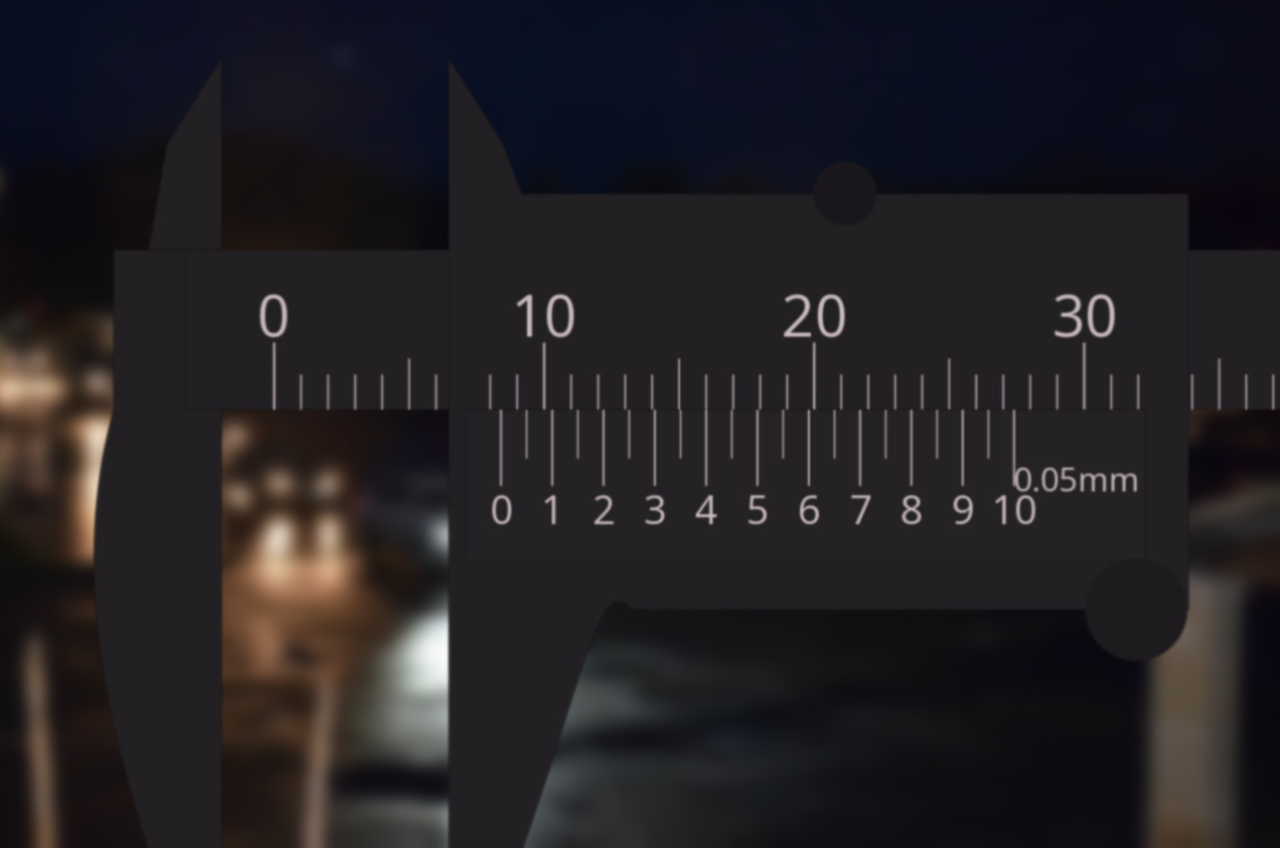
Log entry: 8.4 mm
